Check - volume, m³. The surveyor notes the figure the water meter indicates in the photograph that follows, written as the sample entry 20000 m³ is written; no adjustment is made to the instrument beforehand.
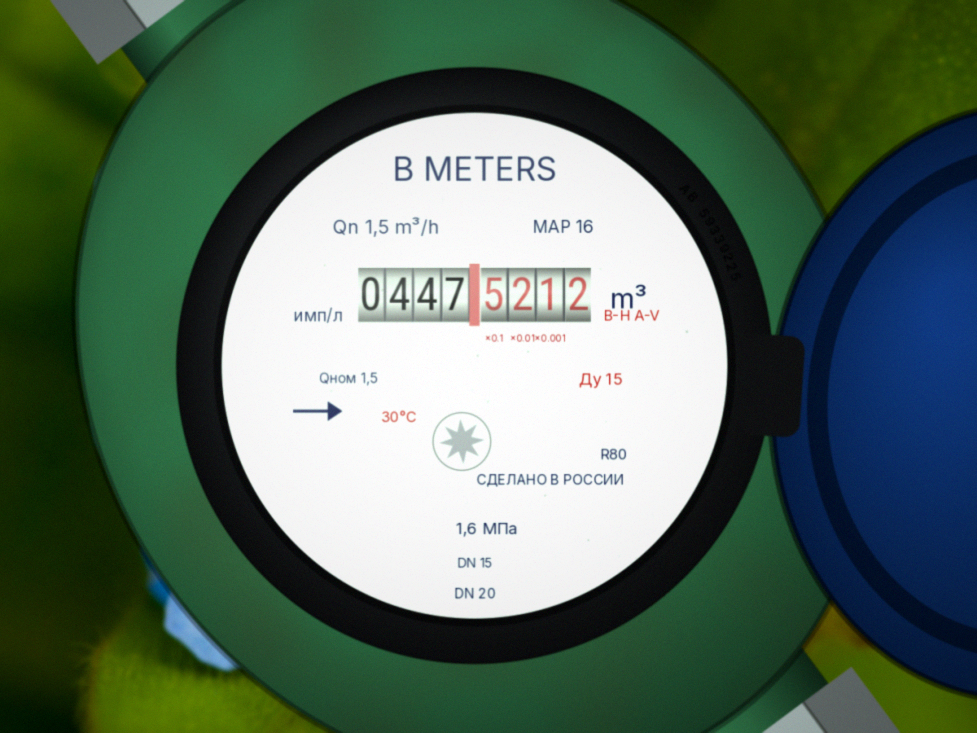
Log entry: 447.5212 m³
